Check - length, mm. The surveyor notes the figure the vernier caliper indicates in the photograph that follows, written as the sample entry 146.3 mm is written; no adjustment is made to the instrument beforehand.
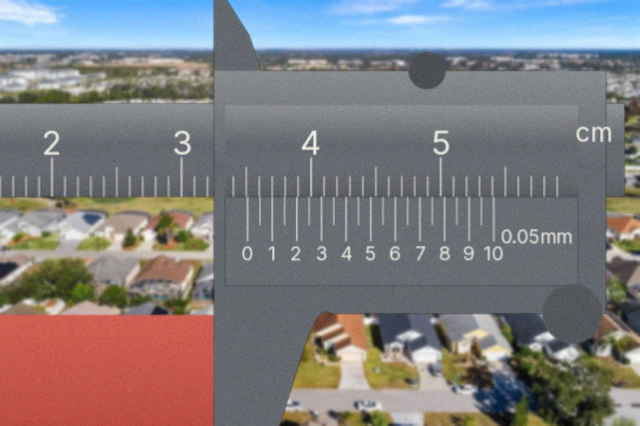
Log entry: 35.1 mm
